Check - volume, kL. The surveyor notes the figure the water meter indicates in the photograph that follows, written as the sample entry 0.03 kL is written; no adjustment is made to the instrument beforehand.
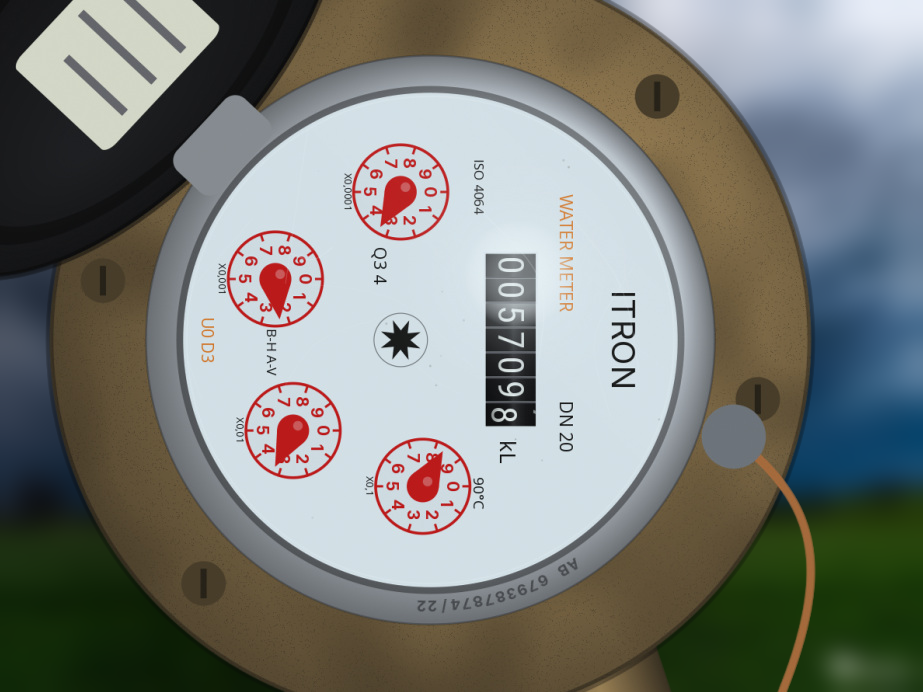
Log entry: 57097.8323 kL
